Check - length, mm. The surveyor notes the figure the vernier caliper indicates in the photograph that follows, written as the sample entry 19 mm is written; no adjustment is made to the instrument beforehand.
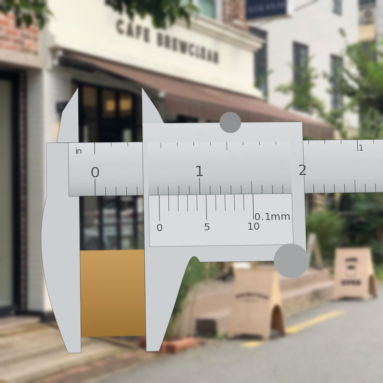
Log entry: 6.1 mm
